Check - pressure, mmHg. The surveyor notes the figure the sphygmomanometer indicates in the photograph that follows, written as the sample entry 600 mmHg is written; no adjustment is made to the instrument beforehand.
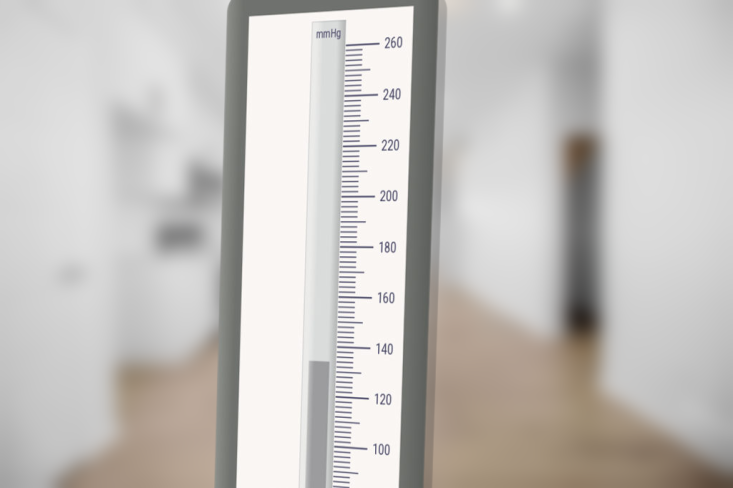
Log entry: 134 mmHg
